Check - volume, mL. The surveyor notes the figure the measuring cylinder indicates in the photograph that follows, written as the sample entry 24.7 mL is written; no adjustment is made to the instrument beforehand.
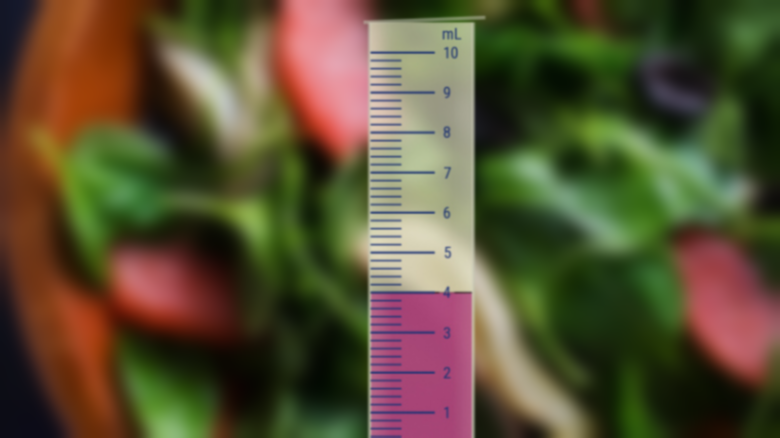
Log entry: 4 mL
